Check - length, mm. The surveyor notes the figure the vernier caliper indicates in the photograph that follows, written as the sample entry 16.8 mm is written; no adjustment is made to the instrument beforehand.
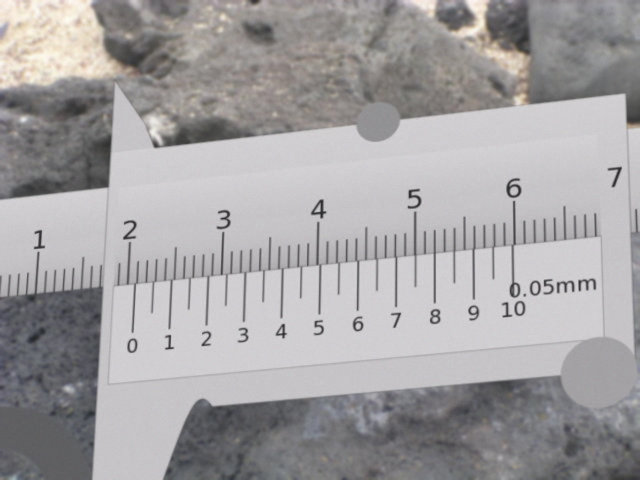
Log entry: 20.8 mm
